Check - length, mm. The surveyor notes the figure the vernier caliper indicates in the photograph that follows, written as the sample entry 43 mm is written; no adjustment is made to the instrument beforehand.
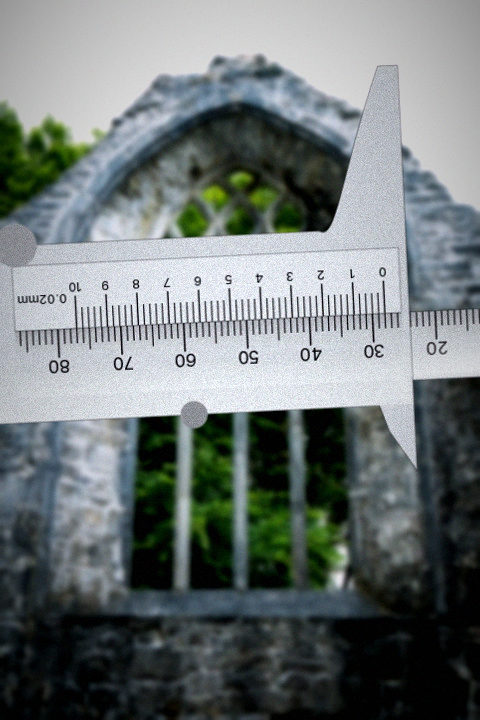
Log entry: 28.0 mm
